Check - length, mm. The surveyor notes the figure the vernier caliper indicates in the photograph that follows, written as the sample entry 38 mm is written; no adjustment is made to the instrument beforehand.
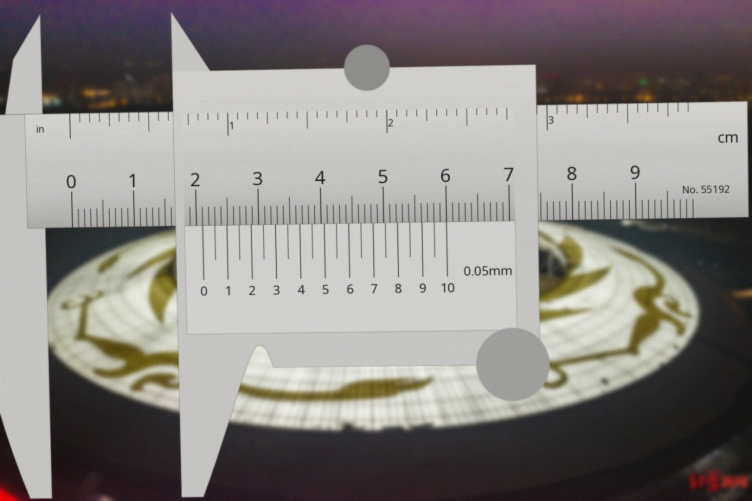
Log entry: 21.0 mm
